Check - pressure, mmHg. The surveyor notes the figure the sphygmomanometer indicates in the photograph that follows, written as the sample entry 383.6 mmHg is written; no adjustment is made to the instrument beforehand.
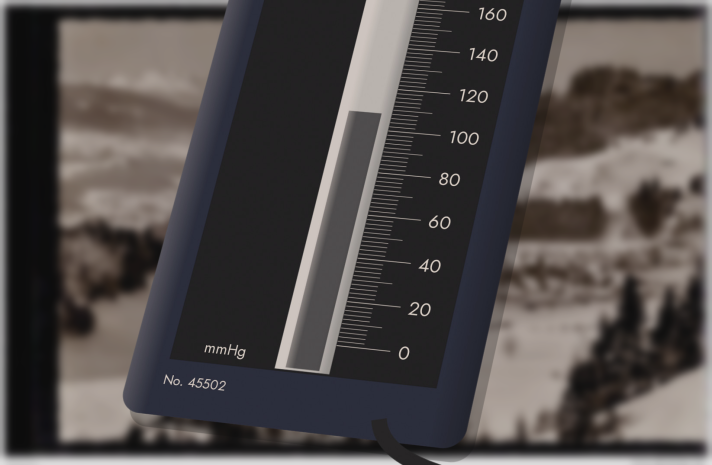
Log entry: 108 mmHg
